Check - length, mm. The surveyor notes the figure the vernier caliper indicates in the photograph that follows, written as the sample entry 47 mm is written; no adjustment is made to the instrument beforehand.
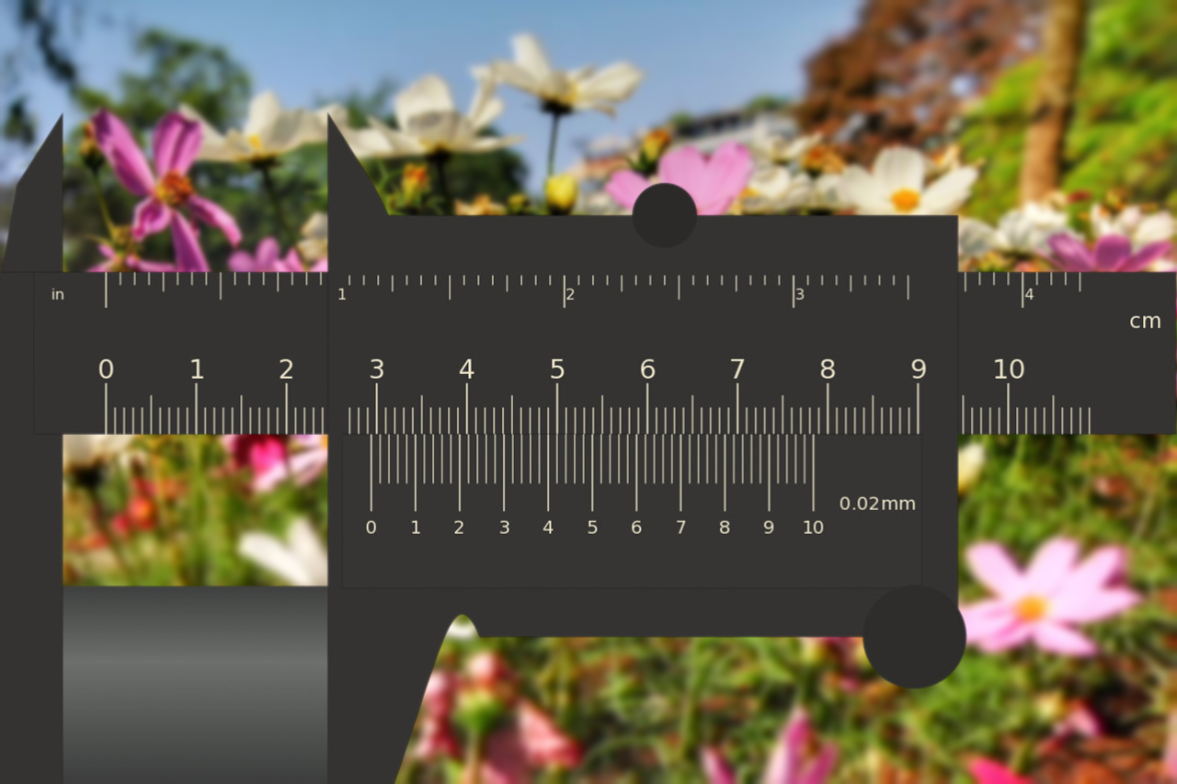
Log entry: 29.4 mm
